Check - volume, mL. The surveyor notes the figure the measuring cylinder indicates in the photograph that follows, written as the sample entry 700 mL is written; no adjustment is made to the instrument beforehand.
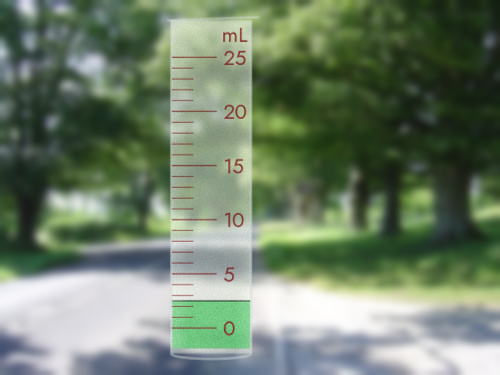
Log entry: 2.5 mL
